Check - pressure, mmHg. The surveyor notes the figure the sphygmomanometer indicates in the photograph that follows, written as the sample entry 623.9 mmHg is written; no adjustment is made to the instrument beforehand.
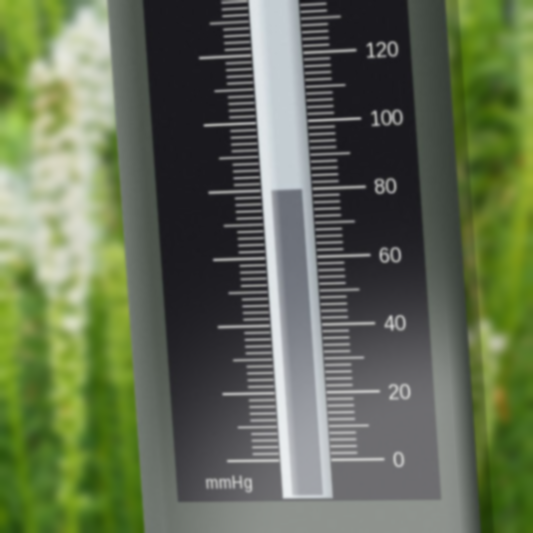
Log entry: 80 mmHg
